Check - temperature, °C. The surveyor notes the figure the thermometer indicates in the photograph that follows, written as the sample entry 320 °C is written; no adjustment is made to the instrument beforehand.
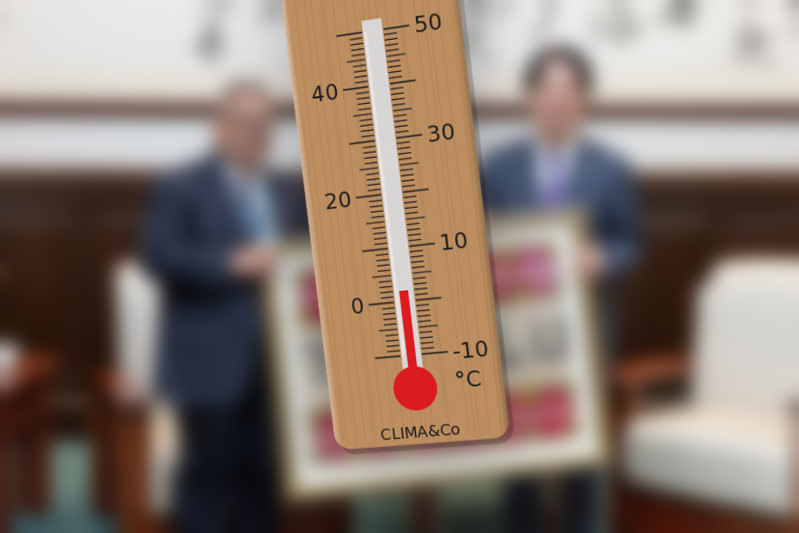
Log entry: 2 °C
